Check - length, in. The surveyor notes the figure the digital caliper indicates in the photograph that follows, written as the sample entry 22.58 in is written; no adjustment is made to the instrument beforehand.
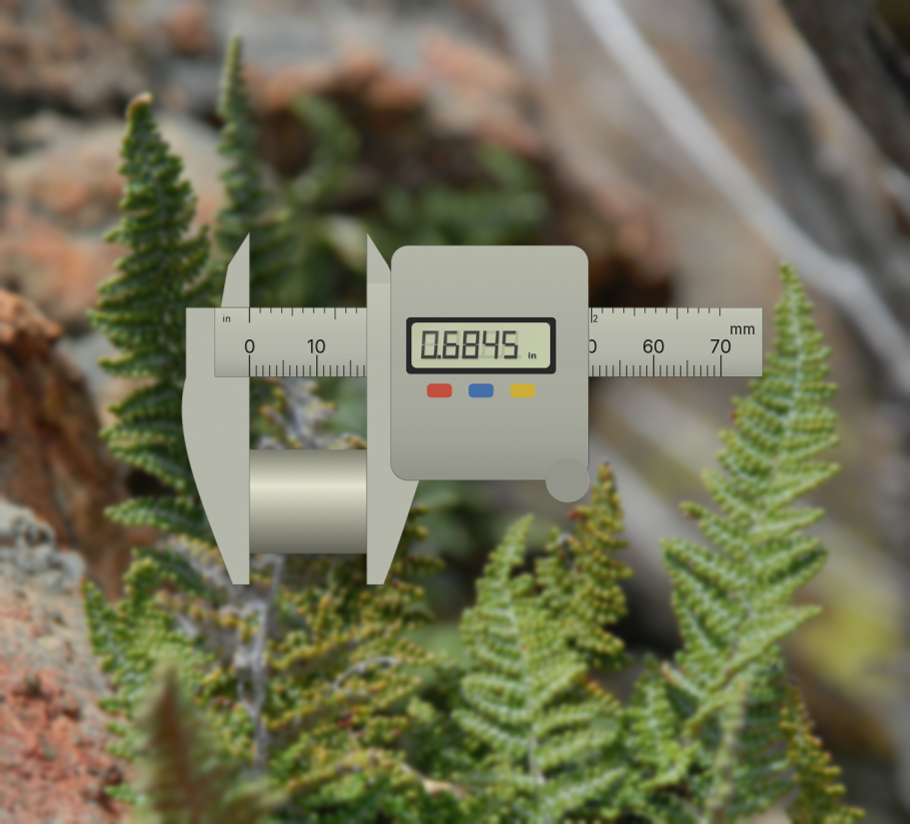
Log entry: 0.6845 in
